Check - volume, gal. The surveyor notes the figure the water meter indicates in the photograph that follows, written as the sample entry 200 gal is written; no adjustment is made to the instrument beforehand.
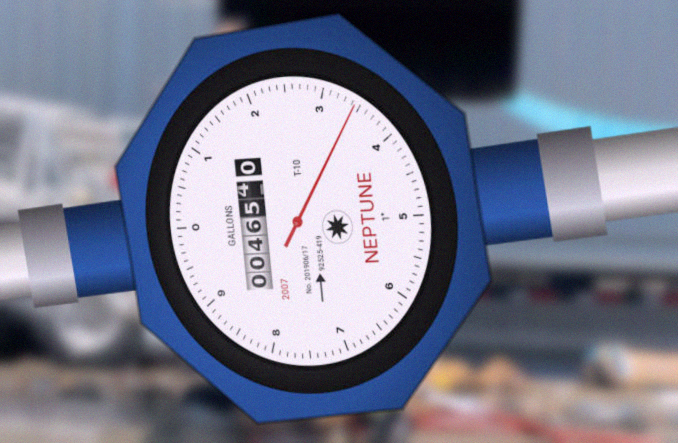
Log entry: 46543.4 gal
